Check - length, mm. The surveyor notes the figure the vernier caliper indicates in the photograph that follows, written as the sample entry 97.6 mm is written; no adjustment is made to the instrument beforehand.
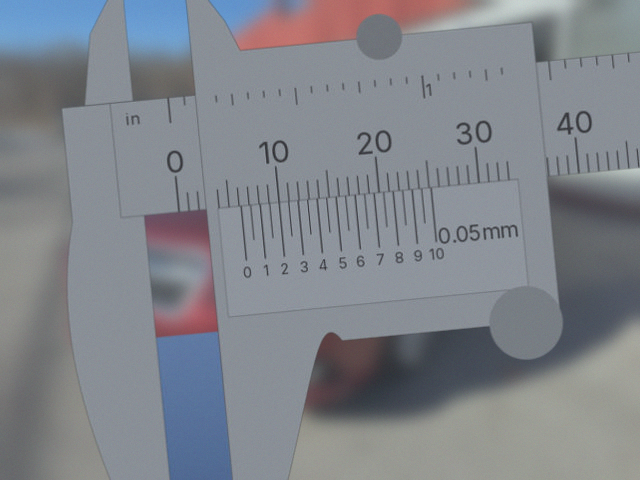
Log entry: 6.2 mm
